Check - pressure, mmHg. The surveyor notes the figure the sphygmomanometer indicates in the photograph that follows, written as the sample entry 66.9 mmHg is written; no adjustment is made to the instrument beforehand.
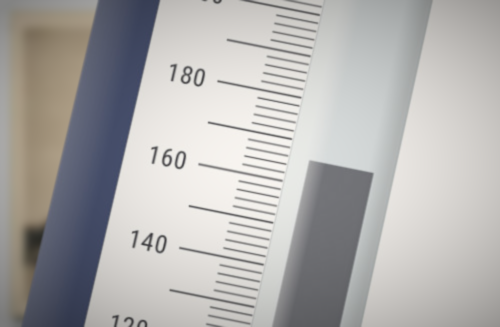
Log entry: 166 mmHg
